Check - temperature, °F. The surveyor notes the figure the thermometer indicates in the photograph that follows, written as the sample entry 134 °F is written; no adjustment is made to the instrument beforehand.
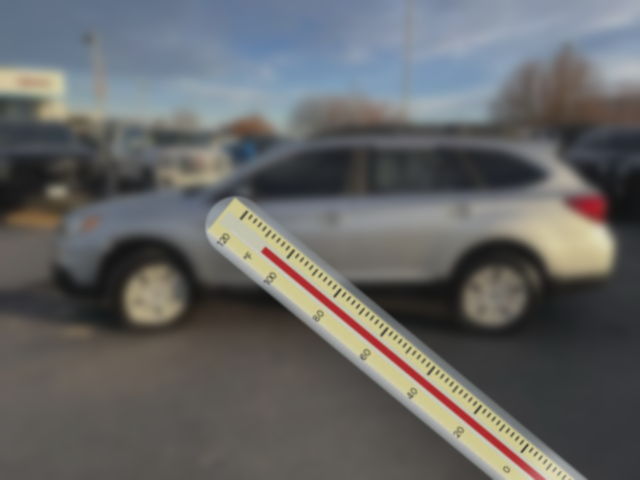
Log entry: 108 °F
